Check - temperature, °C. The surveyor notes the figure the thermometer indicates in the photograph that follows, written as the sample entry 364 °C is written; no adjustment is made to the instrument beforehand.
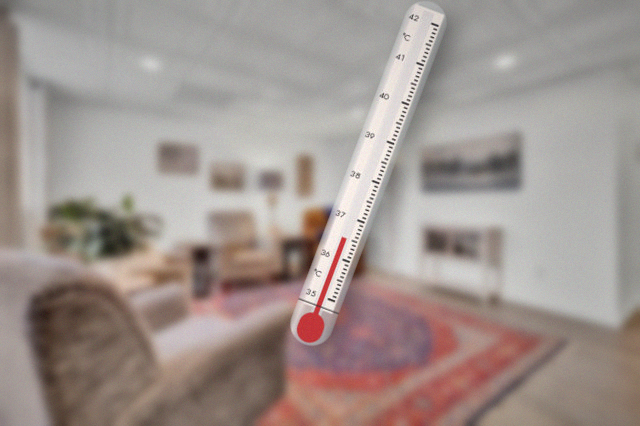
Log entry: 36.5 °C
